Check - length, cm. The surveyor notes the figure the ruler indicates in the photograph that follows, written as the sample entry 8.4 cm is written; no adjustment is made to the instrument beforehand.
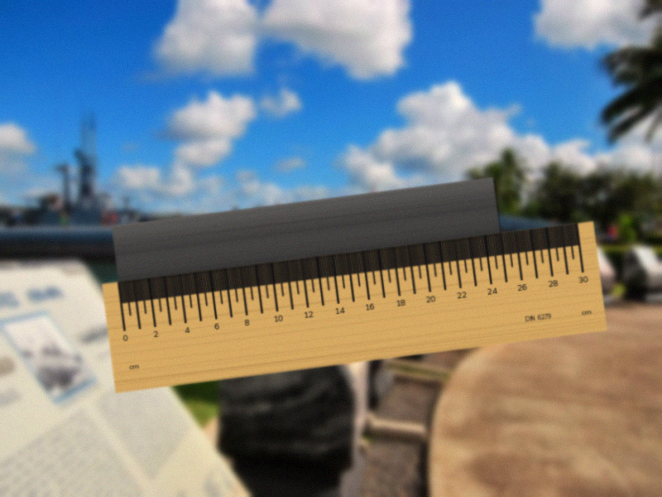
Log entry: 25 cm
